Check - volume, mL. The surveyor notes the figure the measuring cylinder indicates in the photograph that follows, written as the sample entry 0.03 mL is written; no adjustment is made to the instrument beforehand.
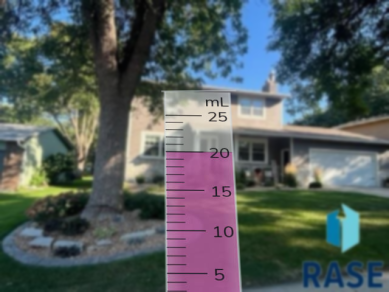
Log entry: 20 mL
